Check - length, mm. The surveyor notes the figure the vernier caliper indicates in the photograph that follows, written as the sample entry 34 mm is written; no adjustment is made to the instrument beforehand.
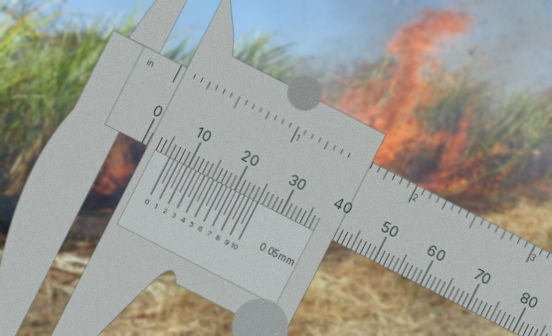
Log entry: 6.0 mm
